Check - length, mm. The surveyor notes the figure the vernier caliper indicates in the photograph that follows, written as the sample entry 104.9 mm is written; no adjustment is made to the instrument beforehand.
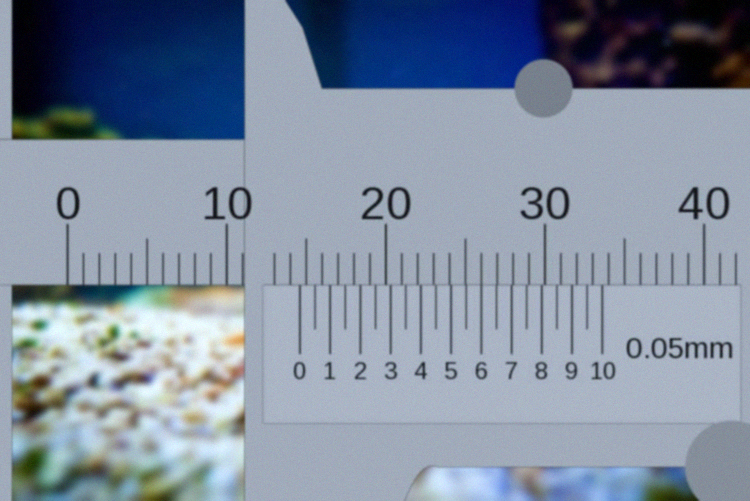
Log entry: 14.6 mm
